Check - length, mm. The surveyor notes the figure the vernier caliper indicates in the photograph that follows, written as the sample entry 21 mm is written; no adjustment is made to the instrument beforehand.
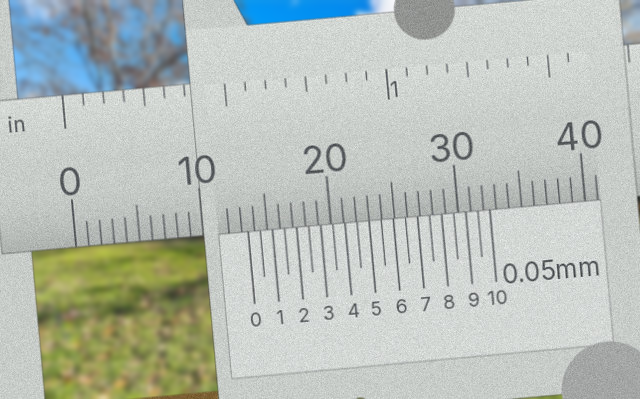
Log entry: 13.5 mm
